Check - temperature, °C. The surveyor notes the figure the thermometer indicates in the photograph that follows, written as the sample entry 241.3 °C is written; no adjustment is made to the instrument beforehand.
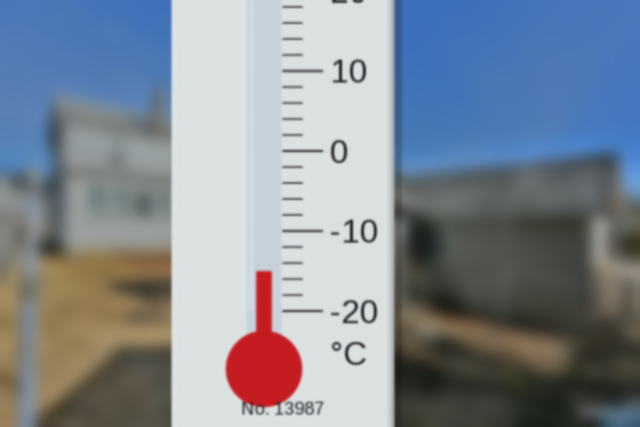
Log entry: -15 °C
